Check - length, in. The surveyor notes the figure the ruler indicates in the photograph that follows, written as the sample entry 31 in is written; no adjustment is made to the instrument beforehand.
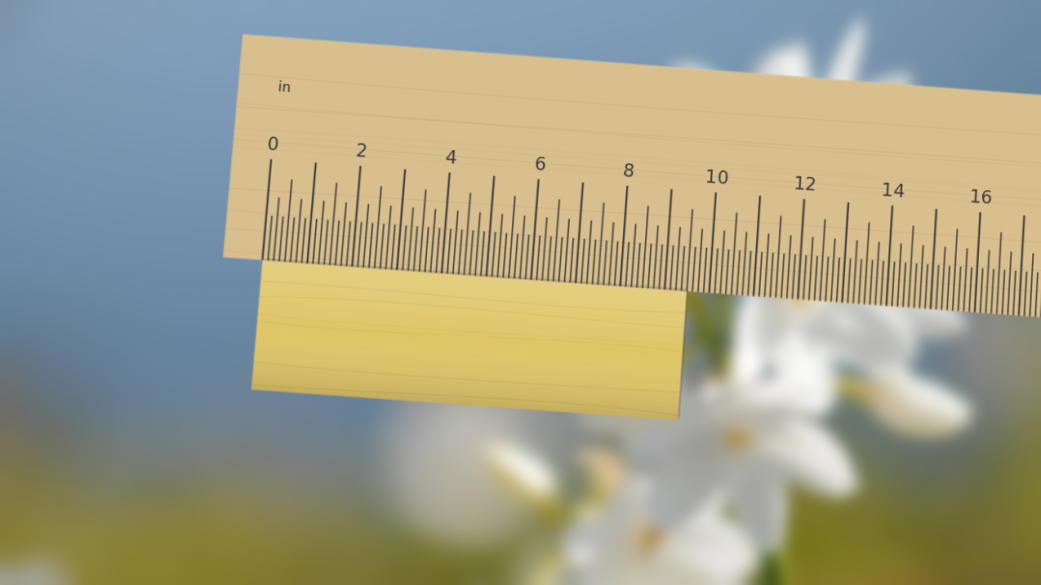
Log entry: 9.5 in
